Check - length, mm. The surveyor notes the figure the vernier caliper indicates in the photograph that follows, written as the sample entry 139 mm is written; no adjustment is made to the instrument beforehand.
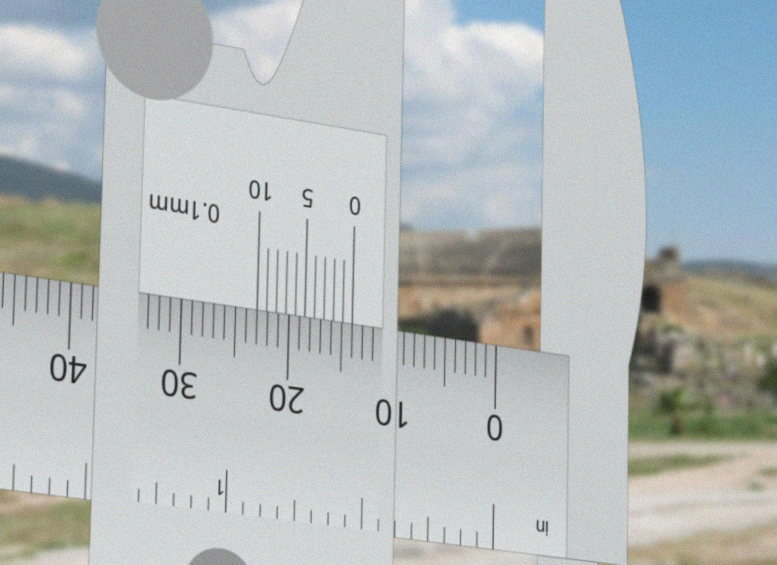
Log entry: 14.0 mm
